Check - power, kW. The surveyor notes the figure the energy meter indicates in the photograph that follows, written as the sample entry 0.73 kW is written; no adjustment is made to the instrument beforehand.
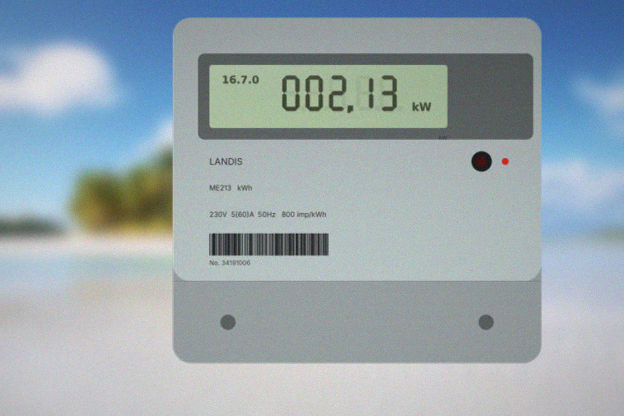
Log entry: 2.13 kW
